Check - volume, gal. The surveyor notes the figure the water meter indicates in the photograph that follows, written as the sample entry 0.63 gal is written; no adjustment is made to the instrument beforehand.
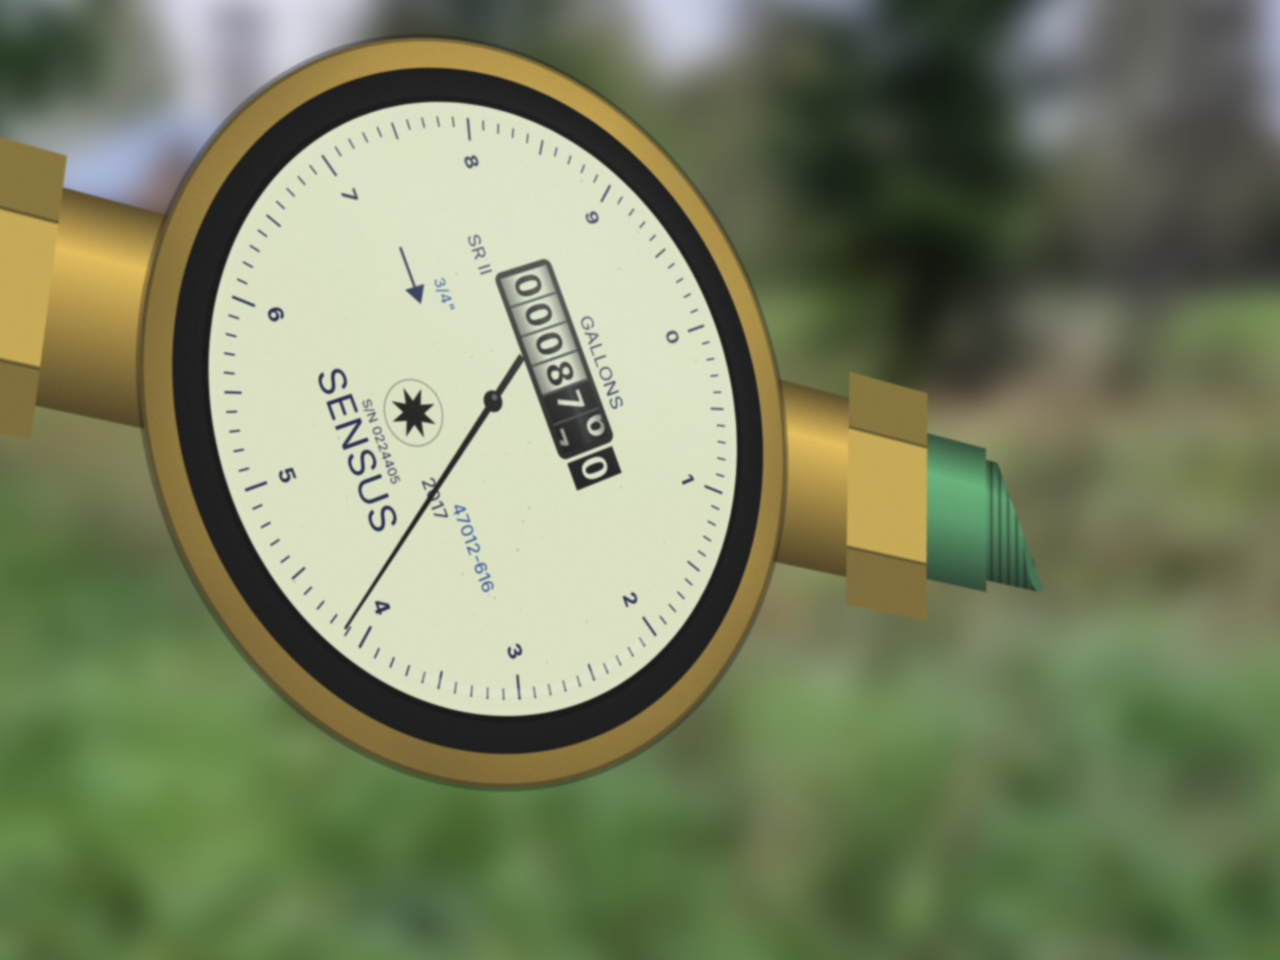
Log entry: 8764.1 gal
